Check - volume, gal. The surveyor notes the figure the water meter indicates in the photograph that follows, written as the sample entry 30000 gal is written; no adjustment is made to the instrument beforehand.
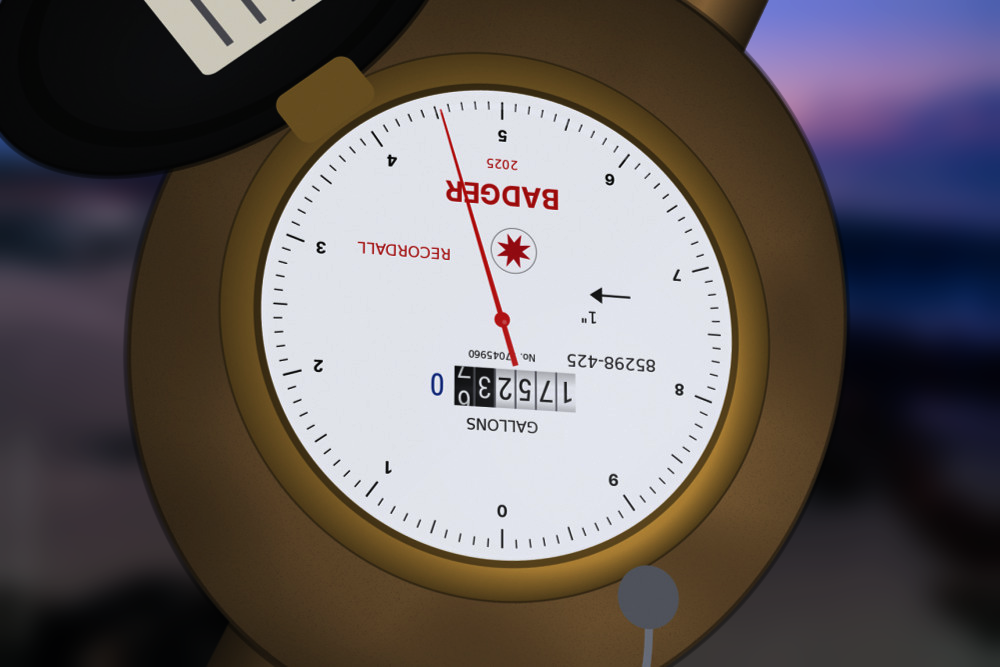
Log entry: 1752364.5 gal
